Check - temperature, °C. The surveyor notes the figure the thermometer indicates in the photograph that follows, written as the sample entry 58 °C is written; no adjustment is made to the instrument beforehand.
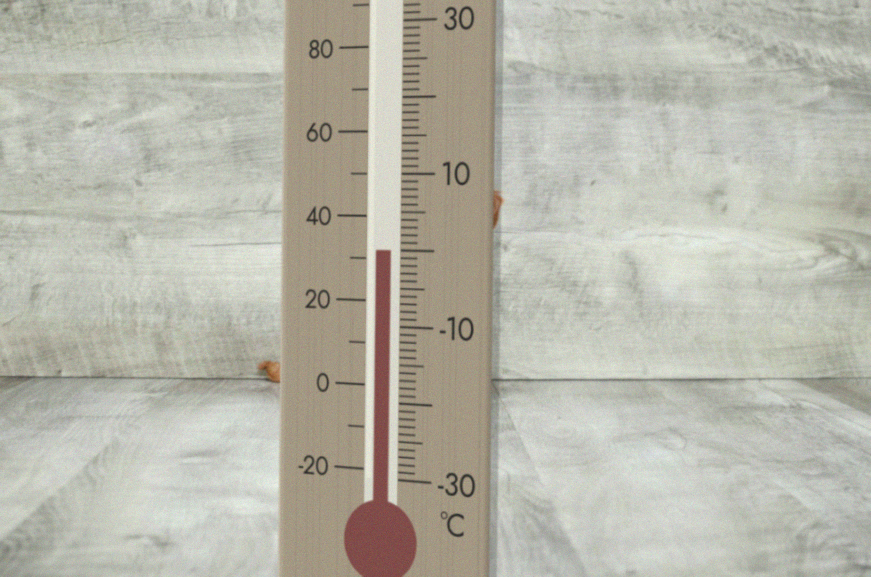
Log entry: 0 °C
